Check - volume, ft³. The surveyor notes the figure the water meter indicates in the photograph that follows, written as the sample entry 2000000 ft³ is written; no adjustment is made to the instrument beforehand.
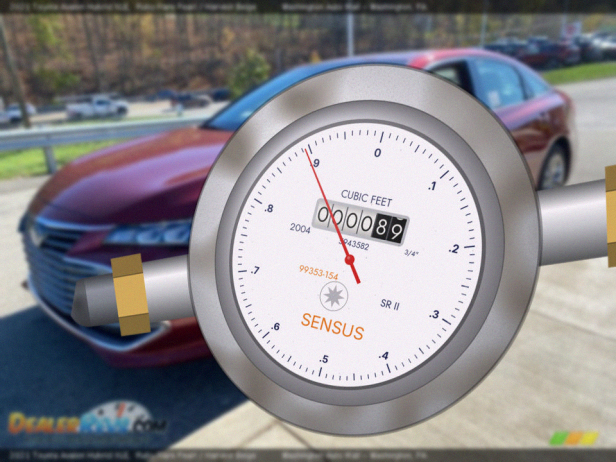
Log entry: 88.89 ft³
